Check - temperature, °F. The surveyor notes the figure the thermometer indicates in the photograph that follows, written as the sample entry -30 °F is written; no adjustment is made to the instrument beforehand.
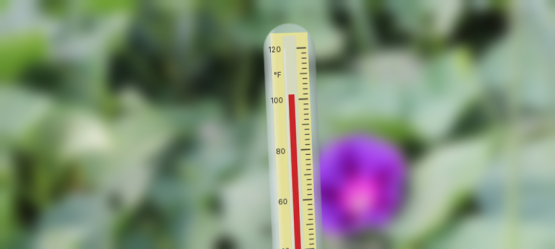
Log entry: 102 °F
